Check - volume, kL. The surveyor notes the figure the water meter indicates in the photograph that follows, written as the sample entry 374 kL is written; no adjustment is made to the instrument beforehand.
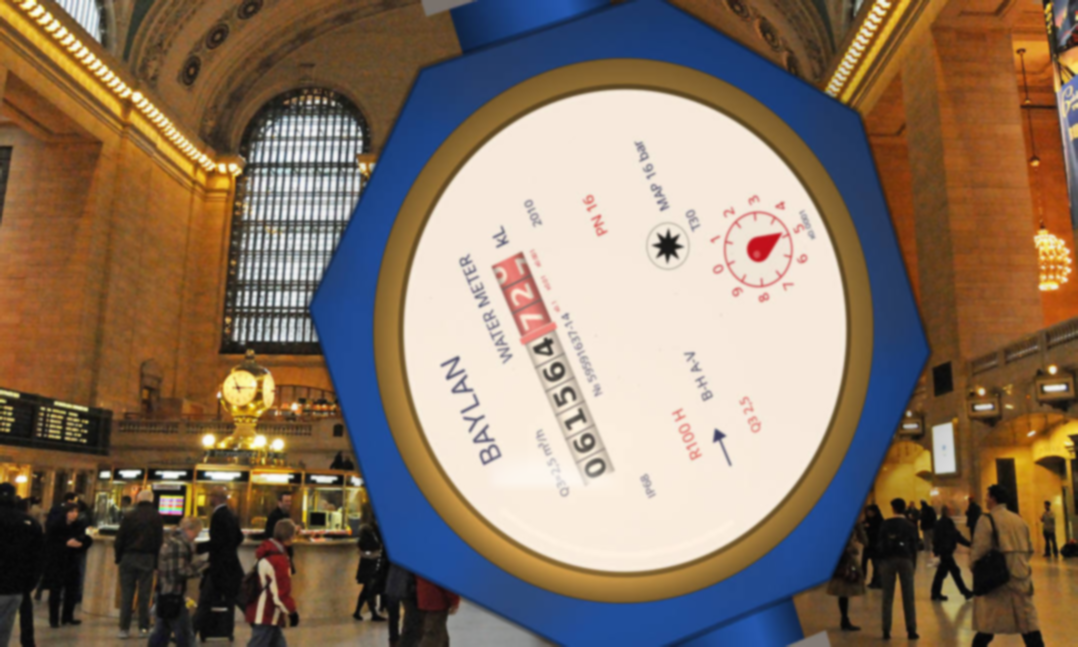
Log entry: 61564.7264 kL
